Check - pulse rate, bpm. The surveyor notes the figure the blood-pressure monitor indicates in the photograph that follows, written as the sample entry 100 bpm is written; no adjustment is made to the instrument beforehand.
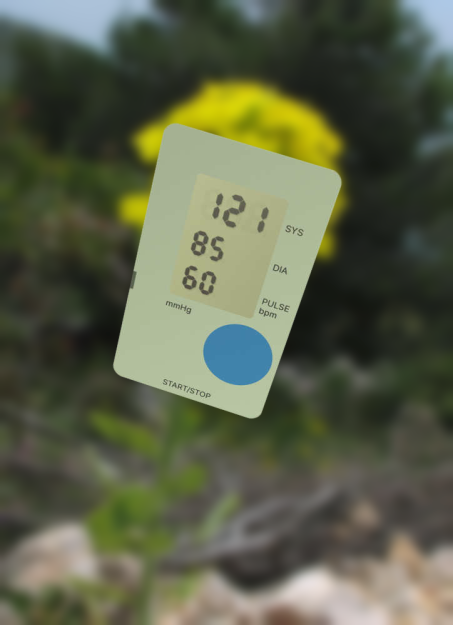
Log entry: 60 bpm
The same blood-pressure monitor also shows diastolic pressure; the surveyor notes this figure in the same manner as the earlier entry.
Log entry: 85 mmHg
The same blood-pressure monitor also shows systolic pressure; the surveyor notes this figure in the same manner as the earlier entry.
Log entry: 121 mmHg
